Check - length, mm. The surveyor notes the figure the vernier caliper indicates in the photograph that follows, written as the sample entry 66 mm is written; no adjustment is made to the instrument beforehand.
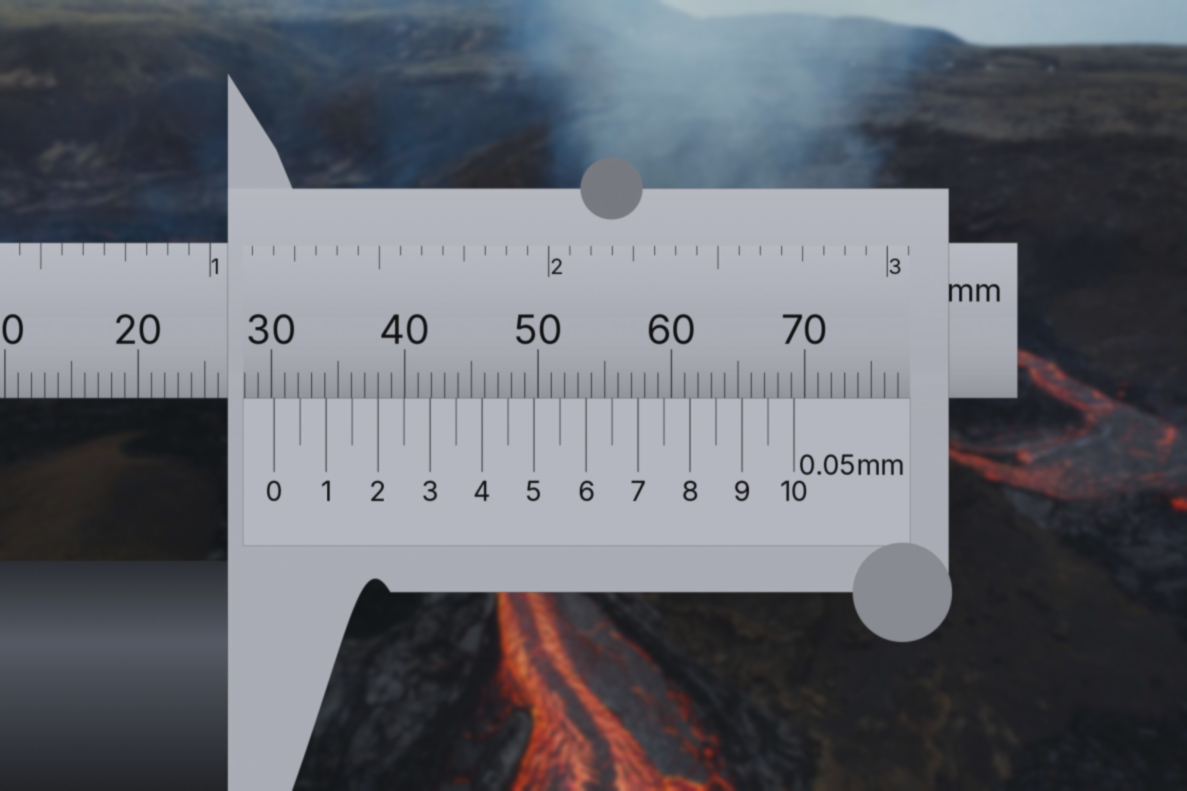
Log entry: 30.2 mm
